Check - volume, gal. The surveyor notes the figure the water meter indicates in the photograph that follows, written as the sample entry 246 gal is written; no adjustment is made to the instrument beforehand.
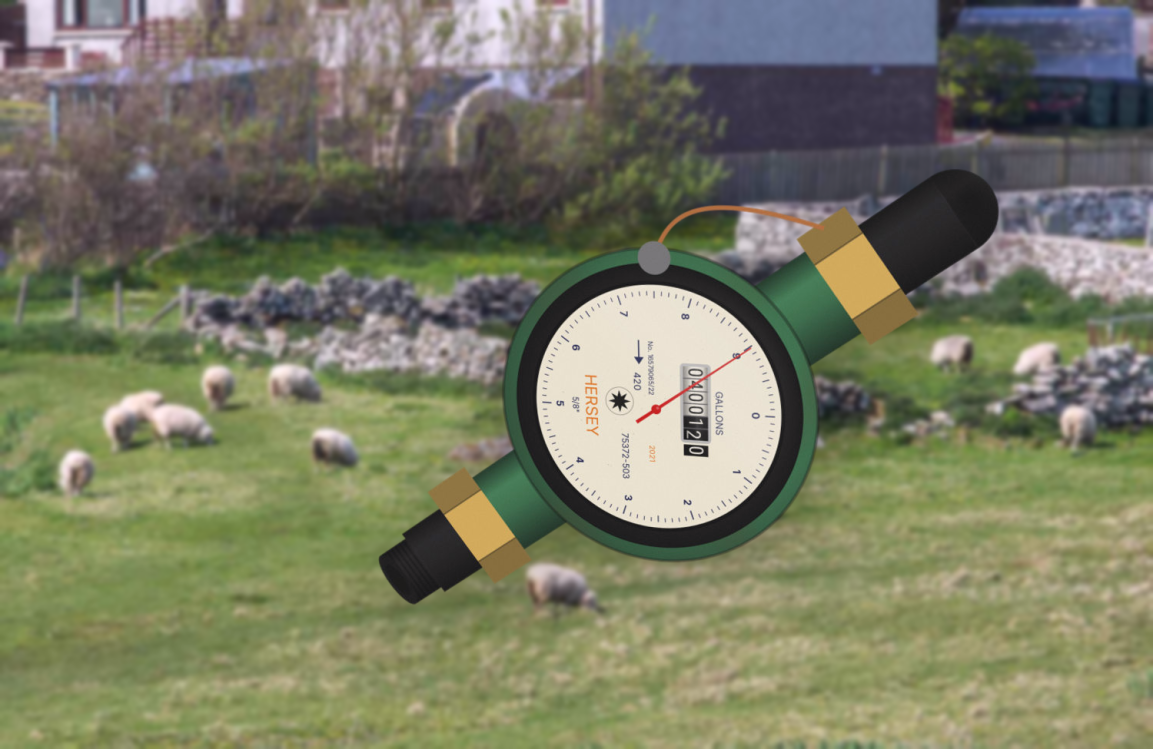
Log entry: 400119.0 gal
